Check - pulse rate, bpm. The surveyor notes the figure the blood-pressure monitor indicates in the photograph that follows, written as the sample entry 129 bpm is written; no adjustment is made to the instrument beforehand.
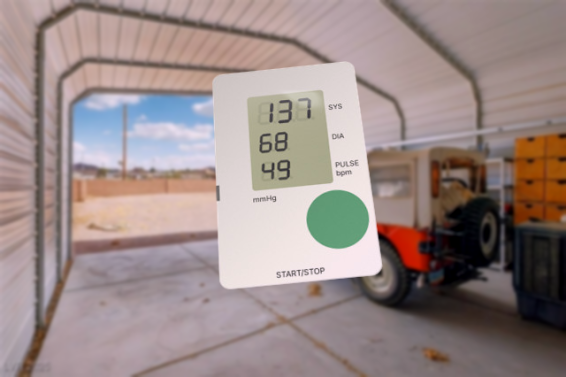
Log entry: 49 bpm
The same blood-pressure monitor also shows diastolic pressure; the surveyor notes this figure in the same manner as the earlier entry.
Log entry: 68 mmHg
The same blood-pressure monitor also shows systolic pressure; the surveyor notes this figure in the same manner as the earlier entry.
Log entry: 137 mmHg
